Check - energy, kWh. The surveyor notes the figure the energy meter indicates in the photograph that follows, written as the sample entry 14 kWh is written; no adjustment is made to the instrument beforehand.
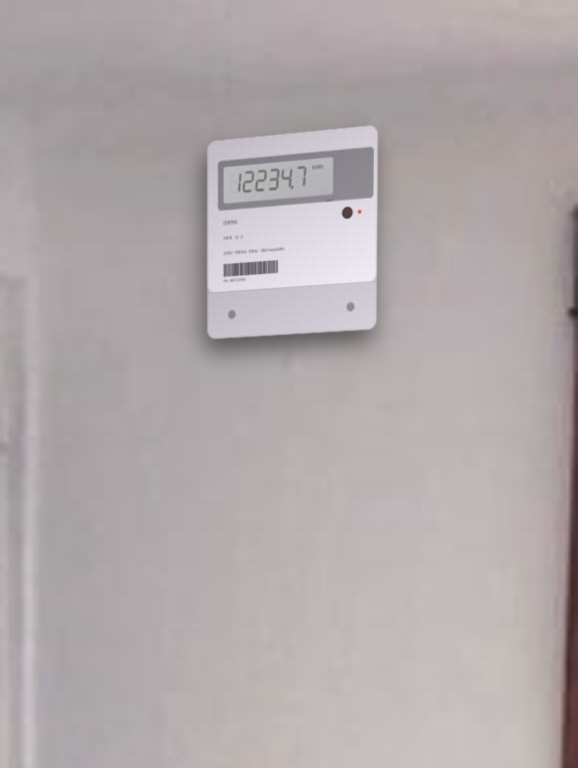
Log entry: 12234.7 kWh
